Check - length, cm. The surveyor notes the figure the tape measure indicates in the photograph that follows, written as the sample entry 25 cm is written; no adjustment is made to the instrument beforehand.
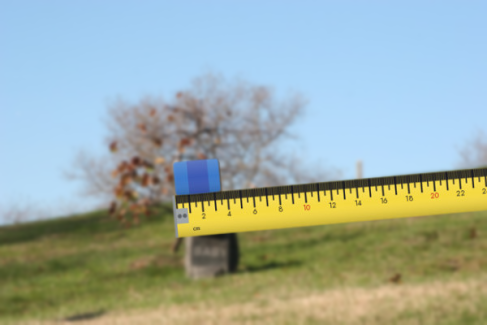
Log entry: 3.5 cm
